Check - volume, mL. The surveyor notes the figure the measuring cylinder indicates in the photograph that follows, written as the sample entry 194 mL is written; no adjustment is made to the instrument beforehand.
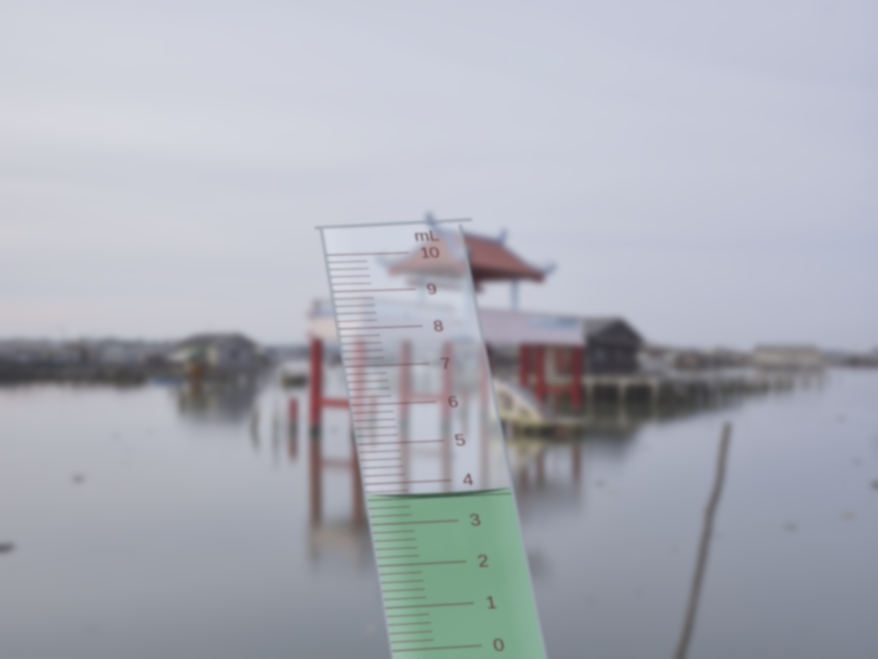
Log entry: 3.6 mL
